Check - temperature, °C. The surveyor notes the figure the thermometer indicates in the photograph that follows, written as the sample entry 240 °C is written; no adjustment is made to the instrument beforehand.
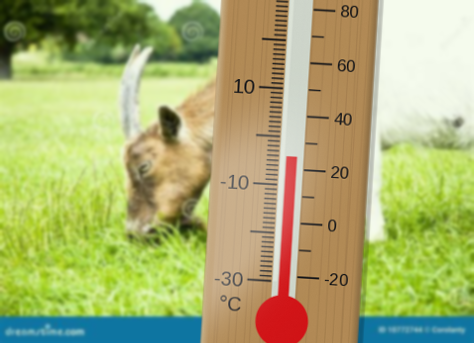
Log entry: -4 °C
